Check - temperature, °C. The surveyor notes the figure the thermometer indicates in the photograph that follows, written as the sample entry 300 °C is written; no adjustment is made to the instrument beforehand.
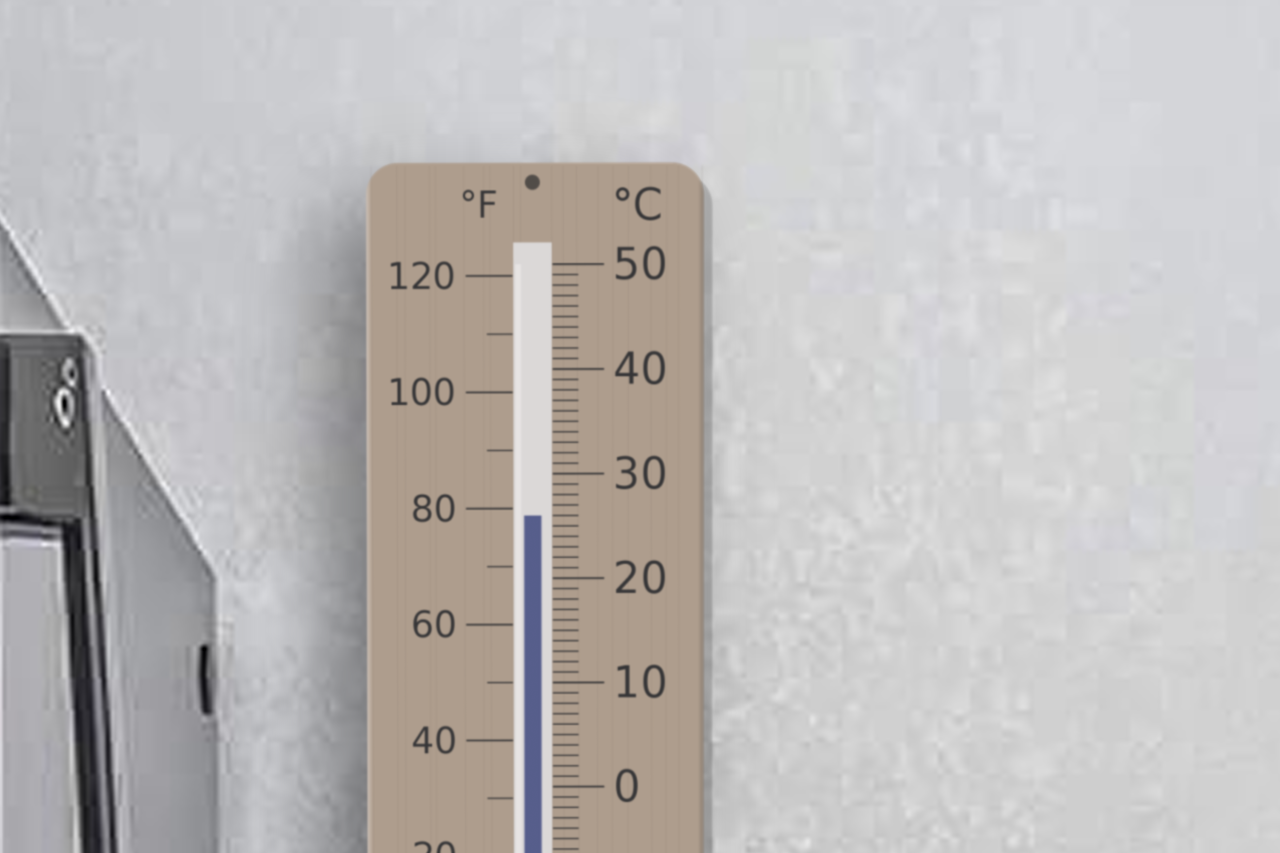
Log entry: 26 °C
